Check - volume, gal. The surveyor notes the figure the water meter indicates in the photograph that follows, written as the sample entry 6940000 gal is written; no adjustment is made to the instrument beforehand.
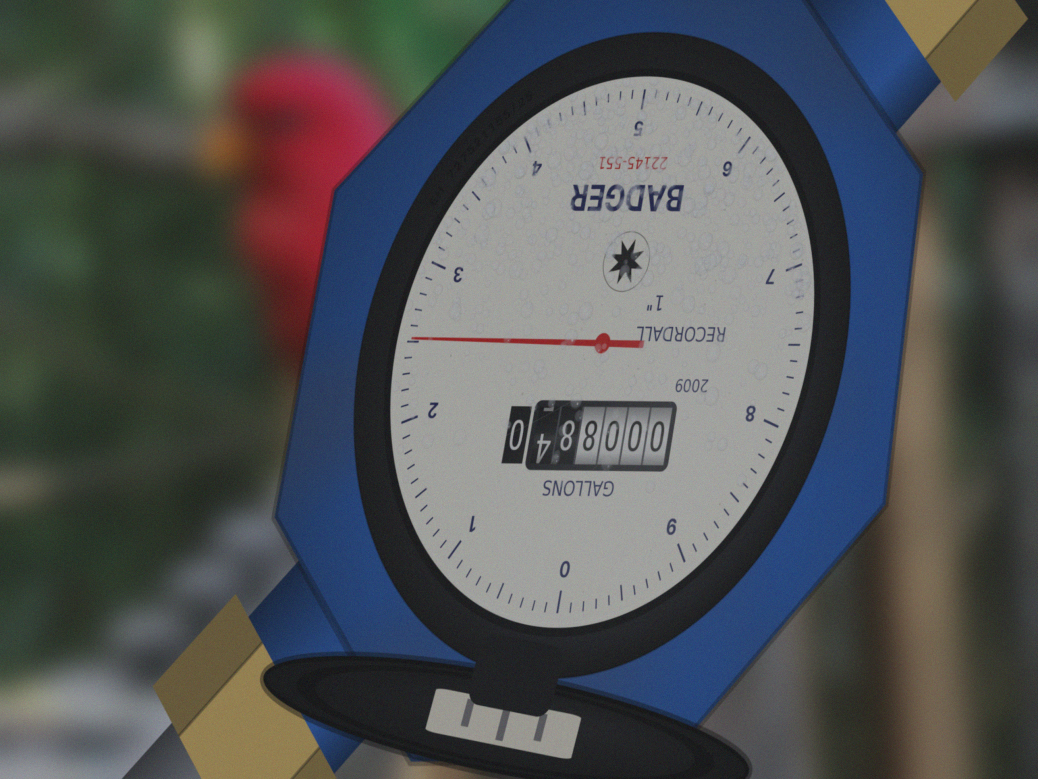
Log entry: 8842.5 gal
